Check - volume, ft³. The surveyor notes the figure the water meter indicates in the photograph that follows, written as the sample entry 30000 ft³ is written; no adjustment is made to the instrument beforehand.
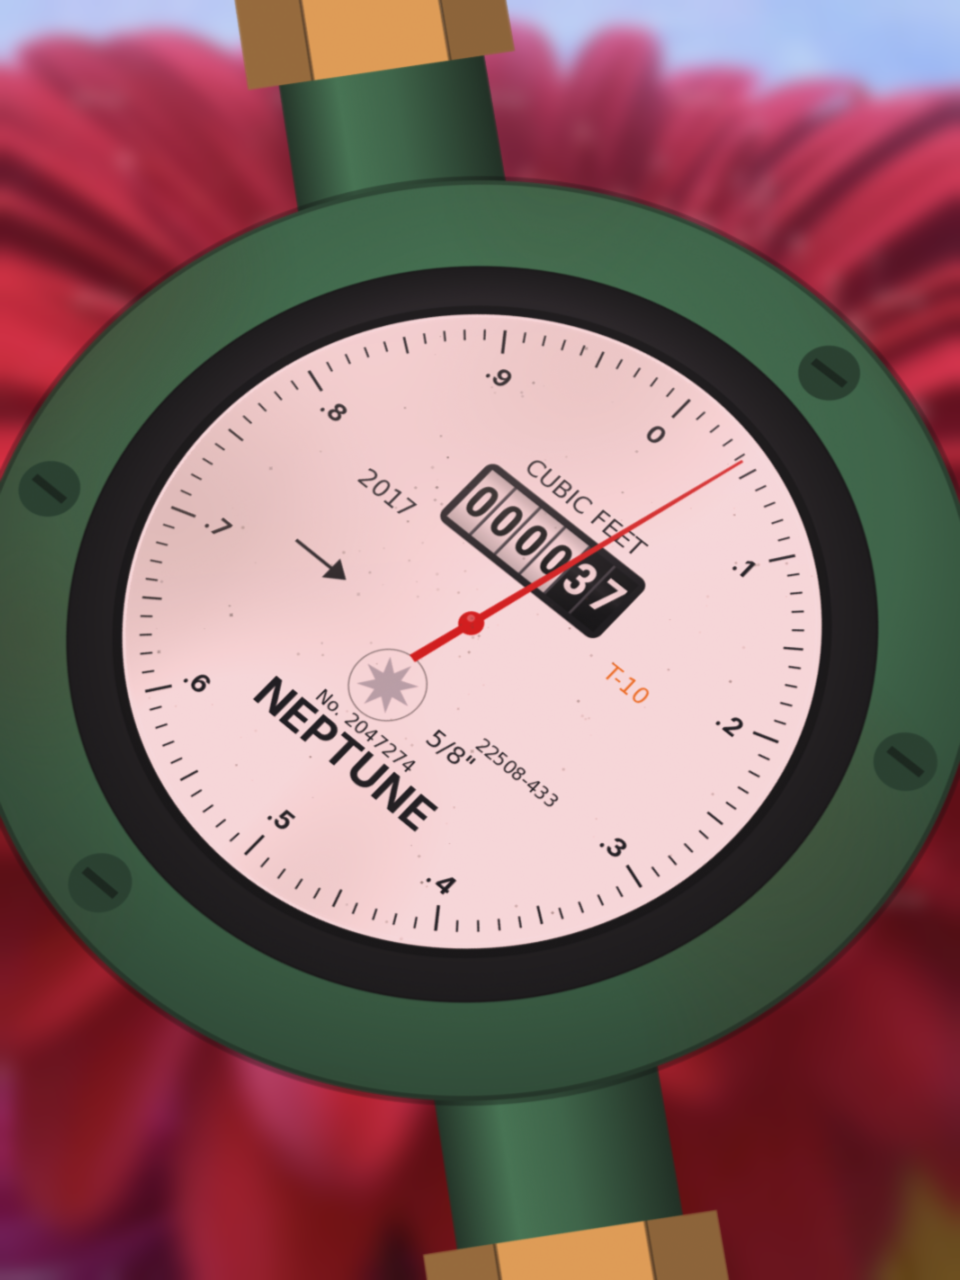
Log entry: 37.04 ft³
